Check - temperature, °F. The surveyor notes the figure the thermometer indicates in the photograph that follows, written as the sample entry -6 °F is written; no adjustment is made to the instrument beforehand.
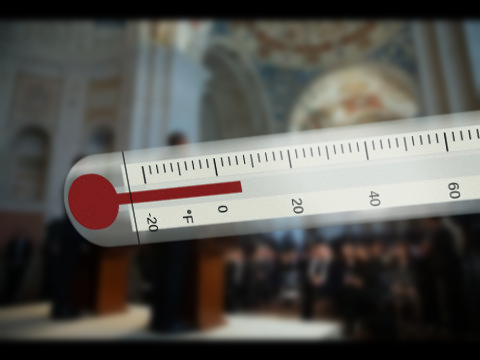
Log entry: 6 °F
